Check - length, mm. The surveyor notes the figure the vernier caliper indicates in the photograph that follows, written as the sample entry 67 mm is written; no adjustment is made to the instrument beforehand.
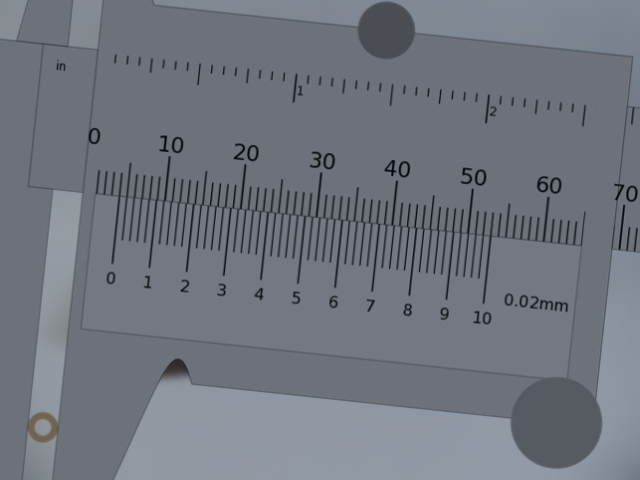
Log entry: 4.0 mm
